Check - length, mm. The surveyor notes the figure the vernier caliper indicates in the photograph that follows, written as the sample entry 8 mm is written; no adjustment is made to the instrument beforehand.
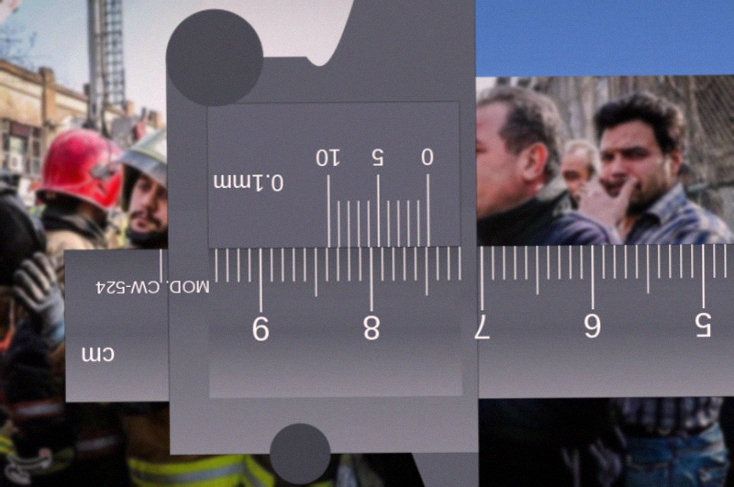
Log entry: 74.8 mm
